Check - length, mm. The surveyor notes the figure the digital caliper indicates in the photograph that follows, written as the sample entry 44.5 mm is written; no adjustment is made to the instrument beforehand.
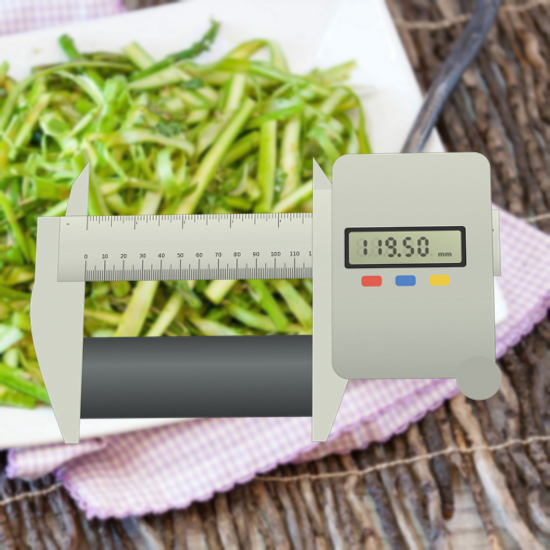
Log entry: 119.50 mm
